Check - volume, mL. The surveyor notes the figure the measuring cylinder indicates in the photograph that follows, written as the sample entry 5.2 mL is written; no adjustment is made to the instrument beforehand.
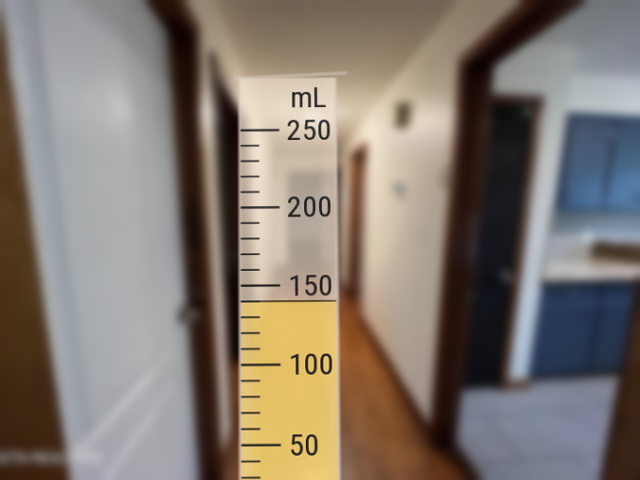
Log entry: 140 mL
